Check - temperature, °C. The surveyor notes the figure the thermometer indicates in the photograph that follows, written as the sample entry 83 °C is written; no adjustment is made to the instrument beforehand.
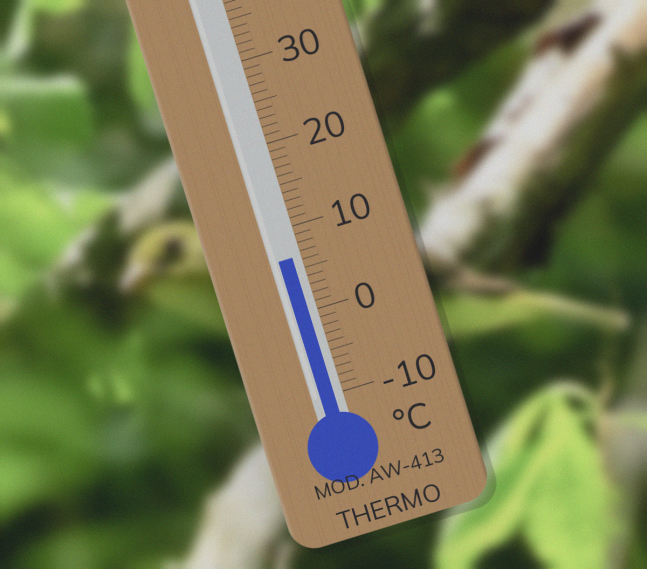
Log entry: 6.5 °C
